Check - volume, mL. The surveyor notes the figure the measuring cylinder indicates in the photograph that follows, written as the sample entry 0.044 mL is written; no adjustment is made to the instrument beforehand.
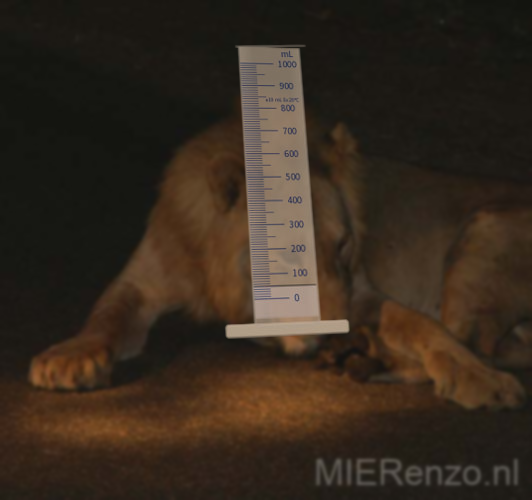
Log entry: 50 mL
